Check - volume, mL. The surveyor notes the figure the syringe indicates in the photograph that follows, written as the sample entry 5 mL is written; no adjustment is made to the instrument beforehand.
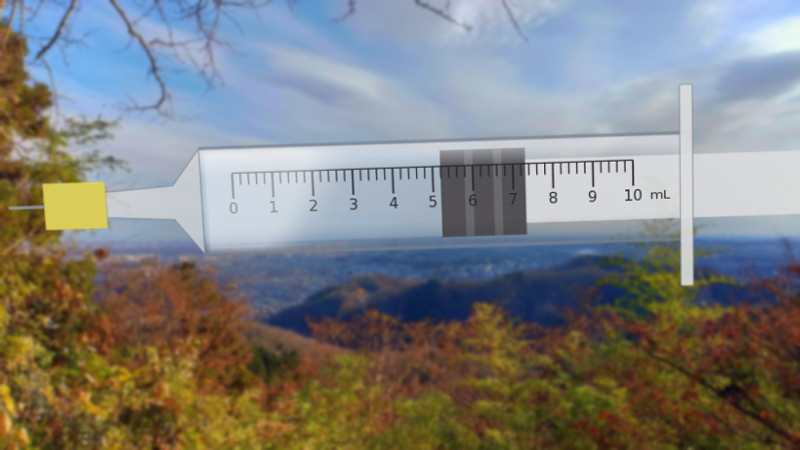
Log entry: 5.2 mL
